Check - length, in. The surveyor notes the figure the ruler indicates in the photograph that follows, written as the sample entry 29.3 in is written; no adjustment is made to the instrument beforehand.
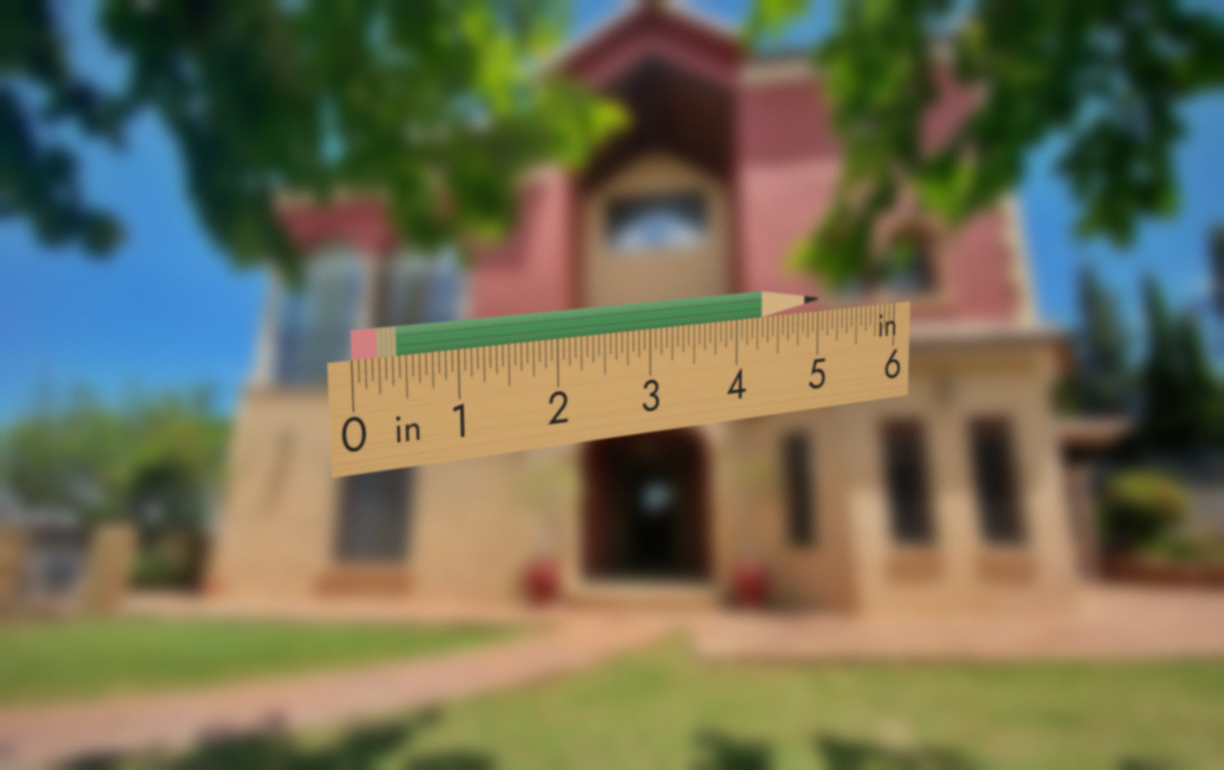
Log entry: 5 in
